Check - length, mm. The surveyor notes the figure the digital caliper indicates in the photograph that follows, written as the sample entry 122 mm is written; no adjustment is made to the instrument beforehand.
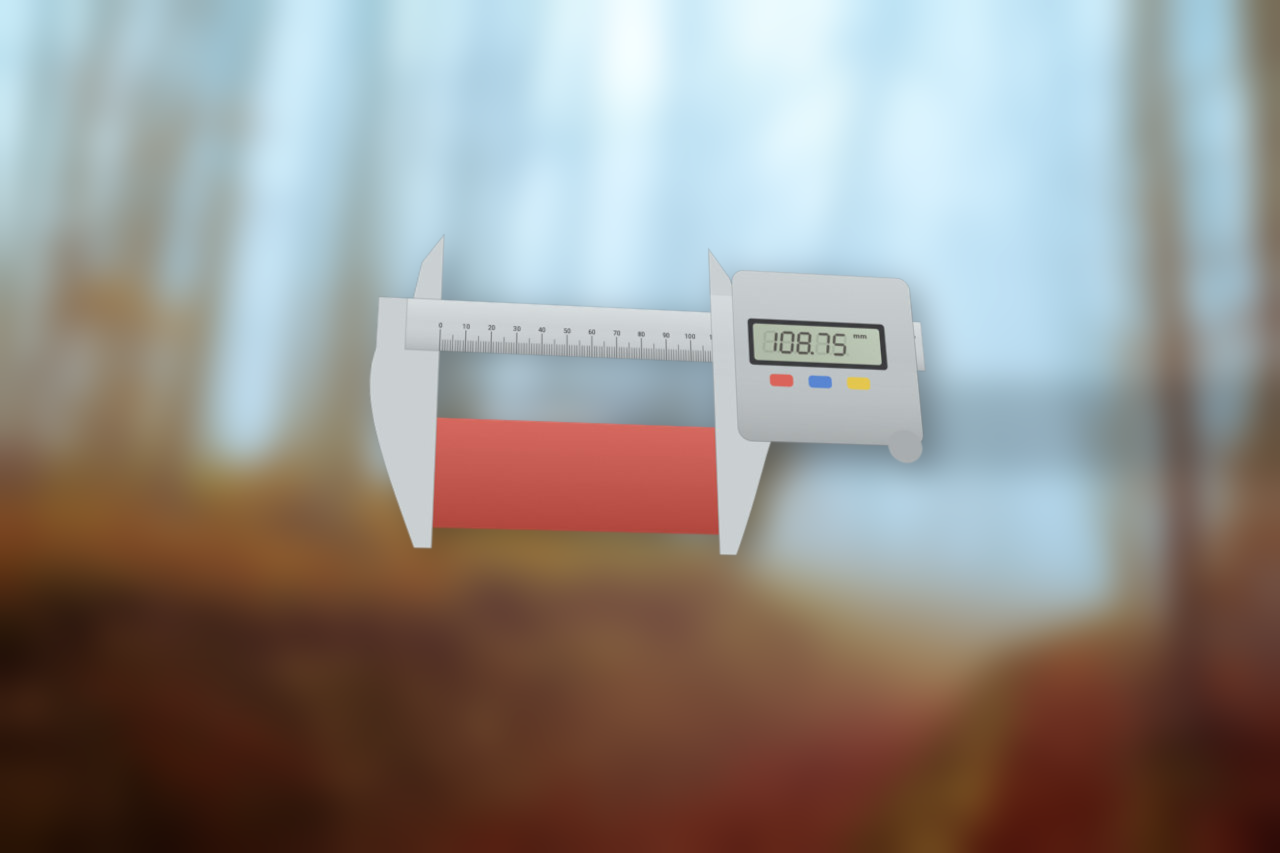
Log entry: 108.75 mm
